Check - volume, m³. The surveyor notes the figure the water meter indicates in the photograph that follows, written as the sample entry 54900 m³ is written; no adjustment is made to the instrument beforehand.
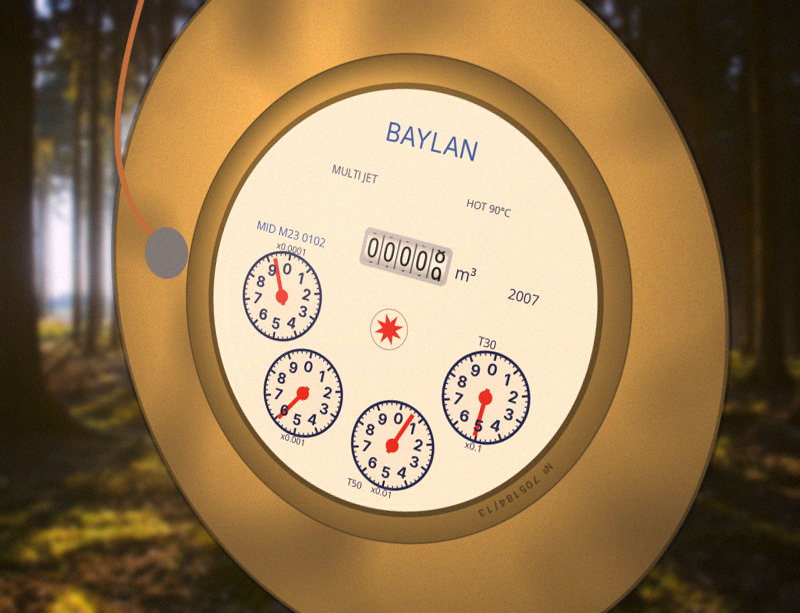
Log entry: 8.5059 m³
